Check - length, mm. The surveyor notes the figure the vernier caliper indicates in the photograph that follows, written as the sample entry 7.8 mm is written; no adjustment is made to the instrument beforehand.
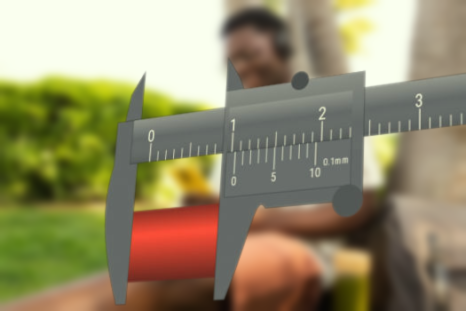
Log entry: 10.4 mm
